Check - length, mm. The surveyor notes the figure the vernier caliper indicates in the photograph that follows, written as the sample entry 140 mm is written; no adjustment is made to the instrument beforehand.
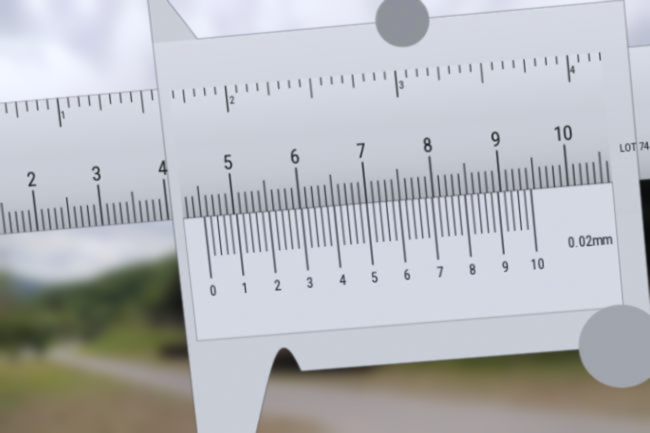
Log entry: 45.5 mm
